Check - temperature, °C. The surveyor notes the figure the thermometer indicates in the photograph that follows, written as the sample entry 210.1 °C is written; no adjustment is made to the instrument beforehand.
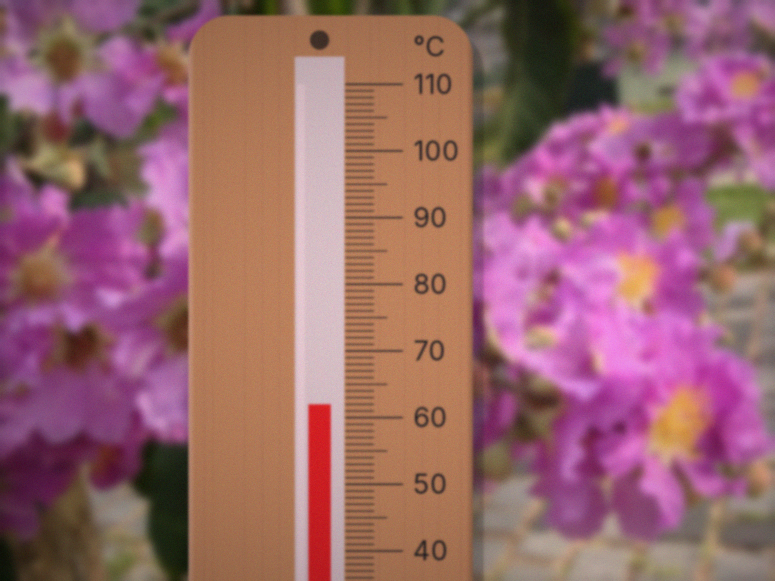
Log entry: 62 °C
